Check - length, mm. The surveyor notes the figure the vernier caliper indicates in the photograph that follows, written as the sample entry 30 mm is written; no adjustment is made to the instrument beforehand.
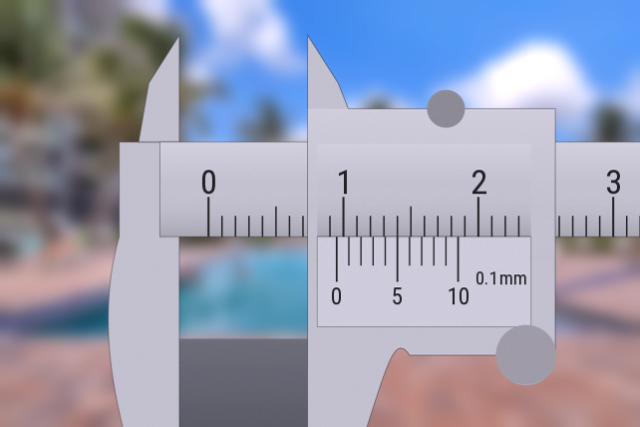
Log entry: 9.5 mm
